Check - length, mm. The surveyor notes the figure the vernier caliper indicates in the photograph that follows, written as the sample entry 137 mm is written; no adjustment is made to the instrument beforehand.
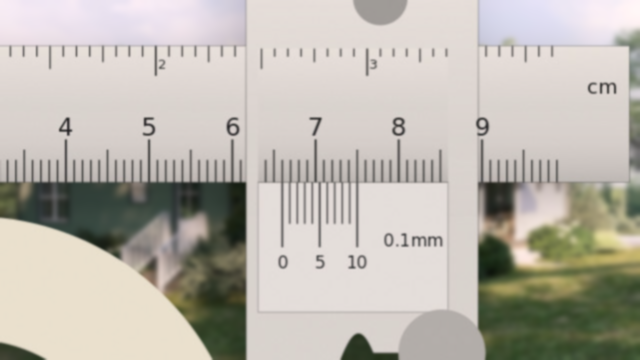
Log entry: 66.0 mm
